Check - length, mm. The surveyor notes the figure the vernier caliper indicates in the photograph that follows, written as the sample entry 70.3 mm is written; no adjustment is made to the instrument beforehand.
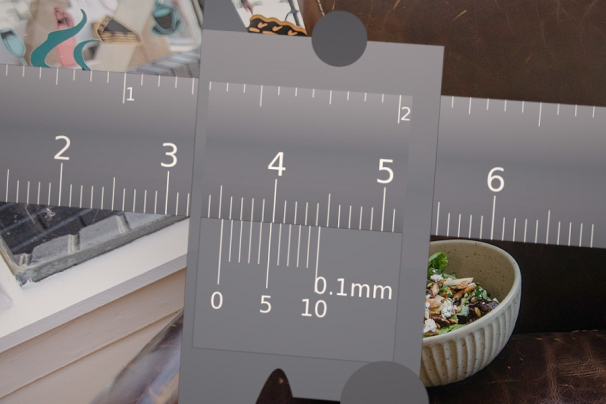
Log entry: 35.3 mm
